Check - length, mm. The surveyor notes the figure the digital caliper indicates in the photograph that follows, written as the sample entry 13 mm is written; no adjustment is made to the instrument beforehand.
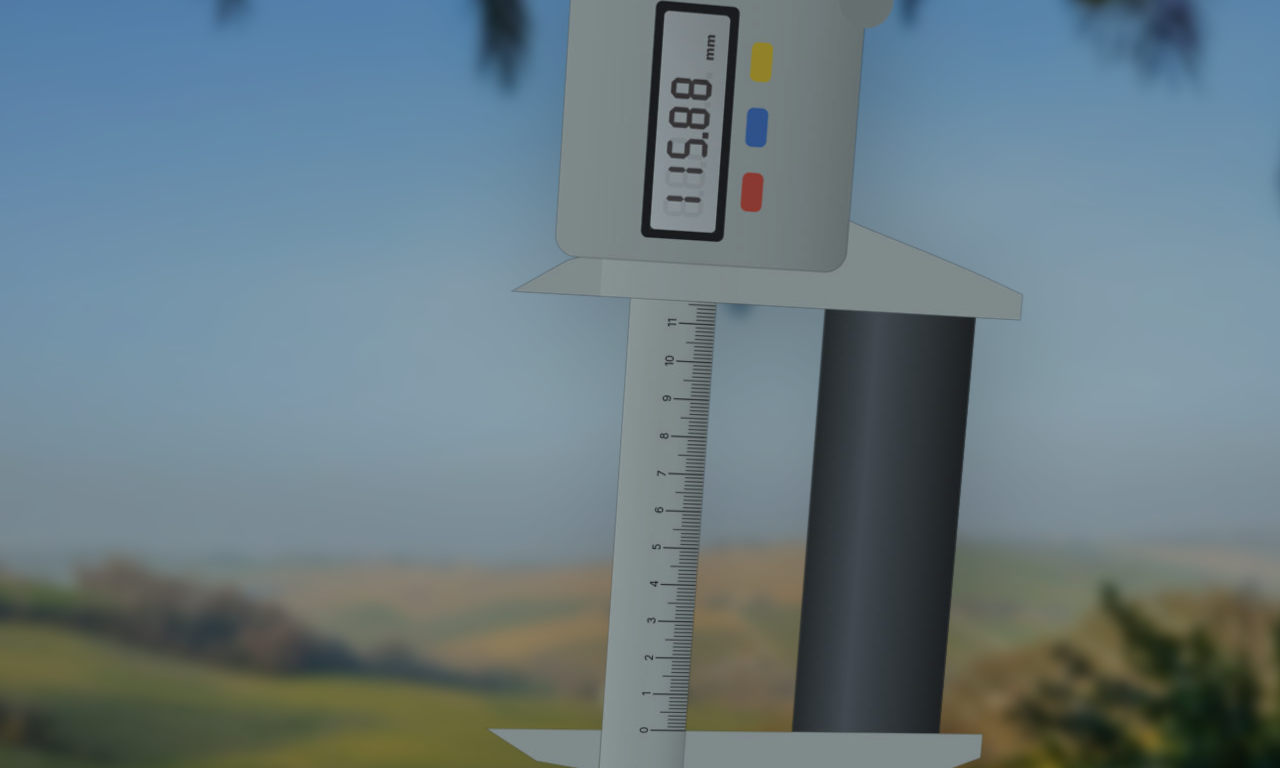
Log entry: 115.88 mm
